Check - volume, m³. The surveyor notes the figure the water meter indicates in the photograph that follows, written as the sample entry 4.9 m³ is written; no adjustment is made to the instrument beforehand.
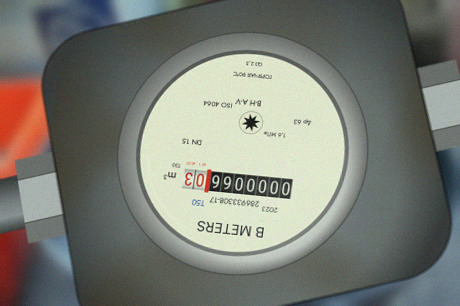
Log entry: 66.03 m³
